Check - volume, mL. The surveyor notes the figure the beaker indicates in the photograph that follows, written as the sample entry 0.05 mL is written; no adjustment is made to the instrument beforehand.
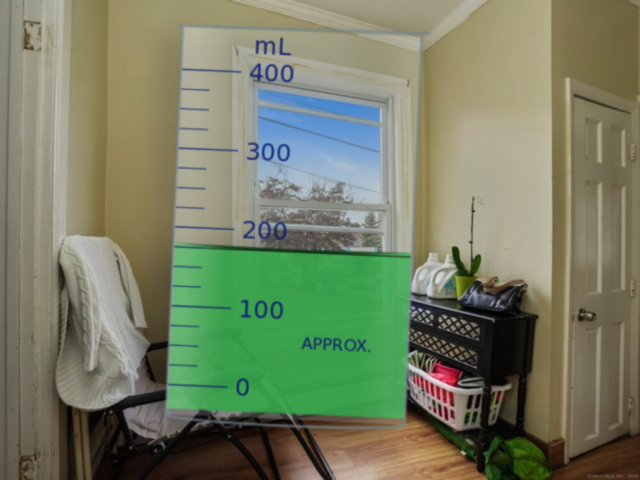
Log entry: 175 mL
